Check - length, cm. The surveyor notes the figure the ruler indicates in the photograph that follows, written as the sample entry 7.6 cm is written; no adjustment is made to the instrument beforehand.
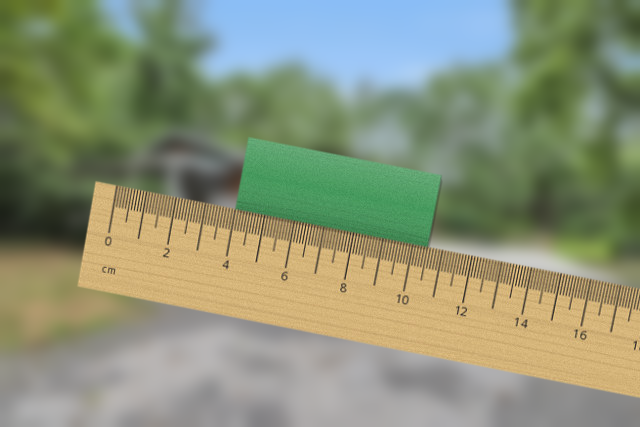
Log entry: 6.5 cm
